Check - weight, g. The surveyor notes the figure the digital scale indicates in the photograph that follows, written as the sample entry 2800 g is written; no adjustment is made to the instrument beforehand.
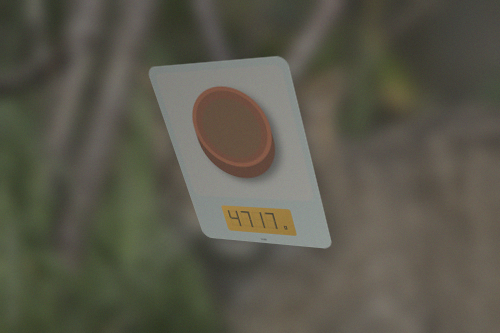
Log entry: 4717 g
